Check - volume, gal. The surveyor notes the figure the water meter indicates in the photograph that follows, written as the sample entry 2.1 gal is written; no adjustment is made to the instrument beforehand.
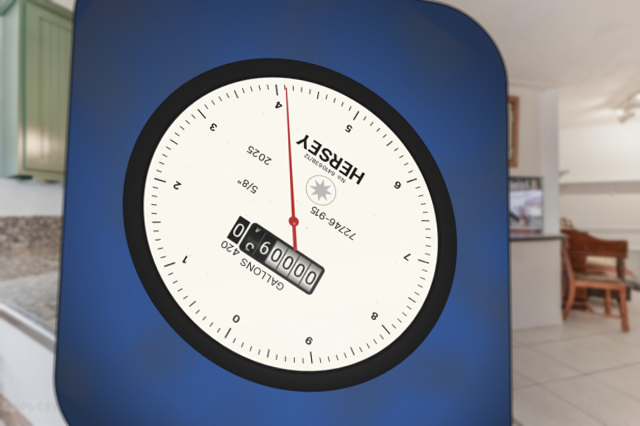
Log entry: 934.1 gal
